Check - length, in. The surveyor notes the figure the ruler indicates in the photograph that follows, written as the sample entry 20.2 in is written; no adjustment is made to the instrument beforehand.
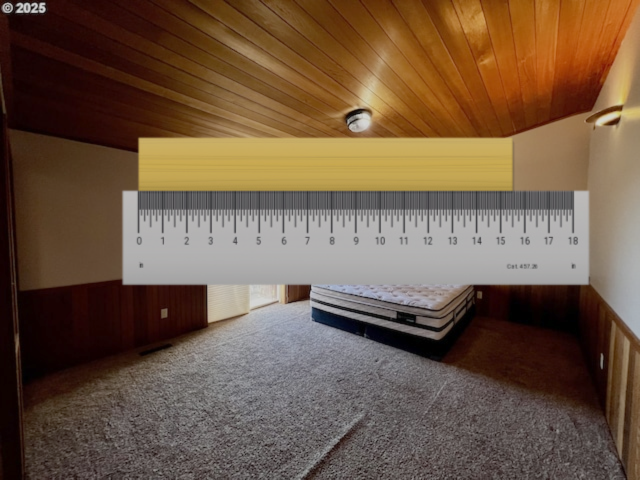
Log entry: 15.5 in
